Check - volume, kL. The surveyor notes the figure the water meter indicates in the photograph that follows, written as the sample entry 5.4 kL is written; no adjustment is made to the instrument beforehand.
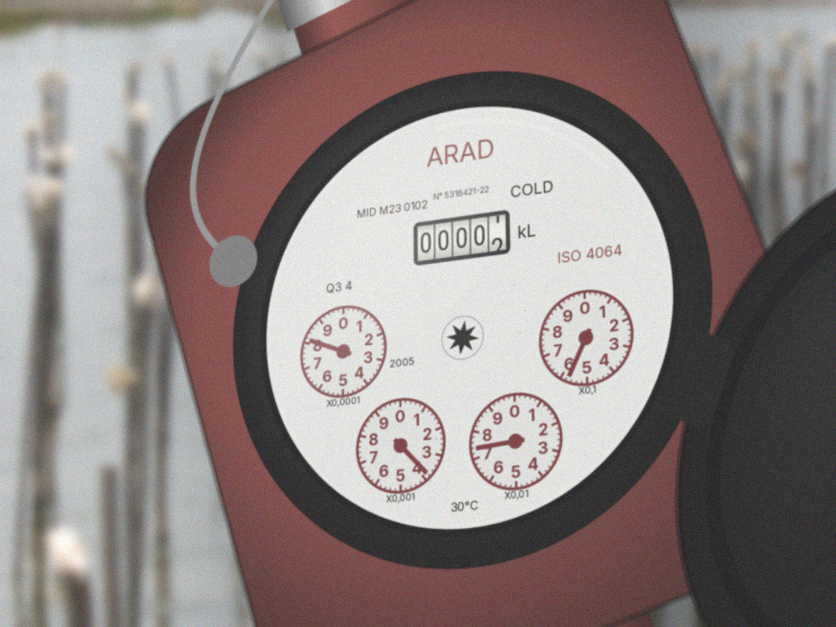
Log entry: 1.5738 kL
